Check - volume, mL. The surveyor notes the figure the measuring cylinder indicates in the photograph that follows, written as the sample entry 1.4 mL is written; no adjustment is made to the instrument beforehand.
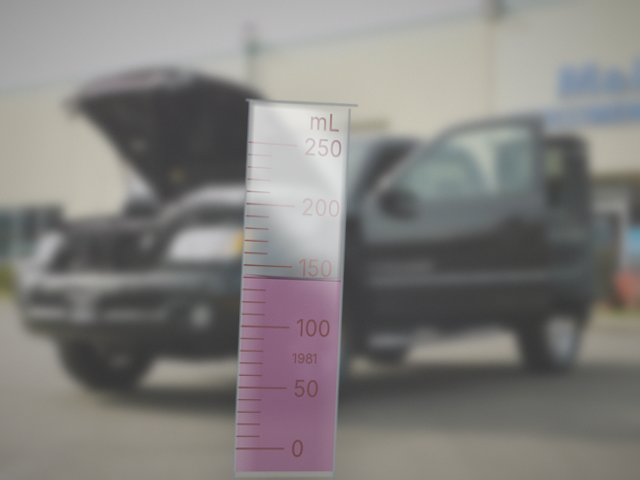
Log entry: 140 mL
